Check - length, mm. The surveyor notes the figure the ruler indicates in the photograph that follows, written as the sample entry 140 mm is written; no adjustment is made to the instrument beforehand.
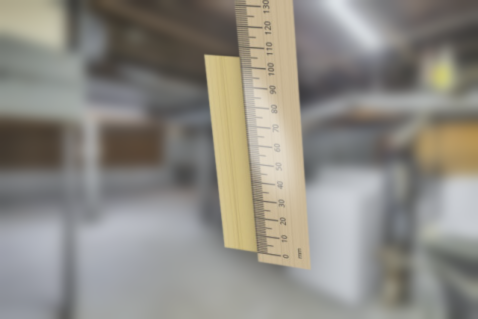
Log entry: 105 mm
